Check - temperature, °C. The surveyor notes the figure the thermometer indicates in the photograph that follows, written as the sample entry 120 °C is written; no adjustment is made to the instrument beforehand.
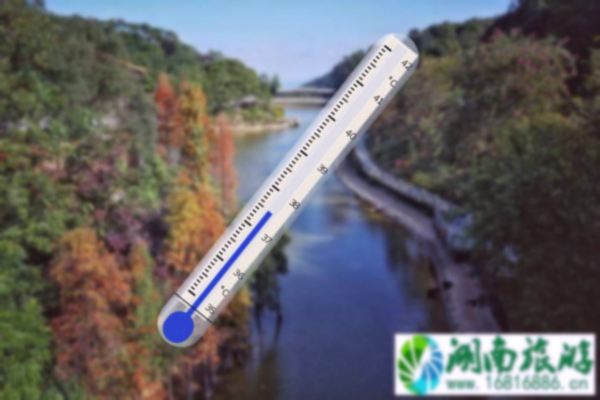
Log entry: 37.5 °C
